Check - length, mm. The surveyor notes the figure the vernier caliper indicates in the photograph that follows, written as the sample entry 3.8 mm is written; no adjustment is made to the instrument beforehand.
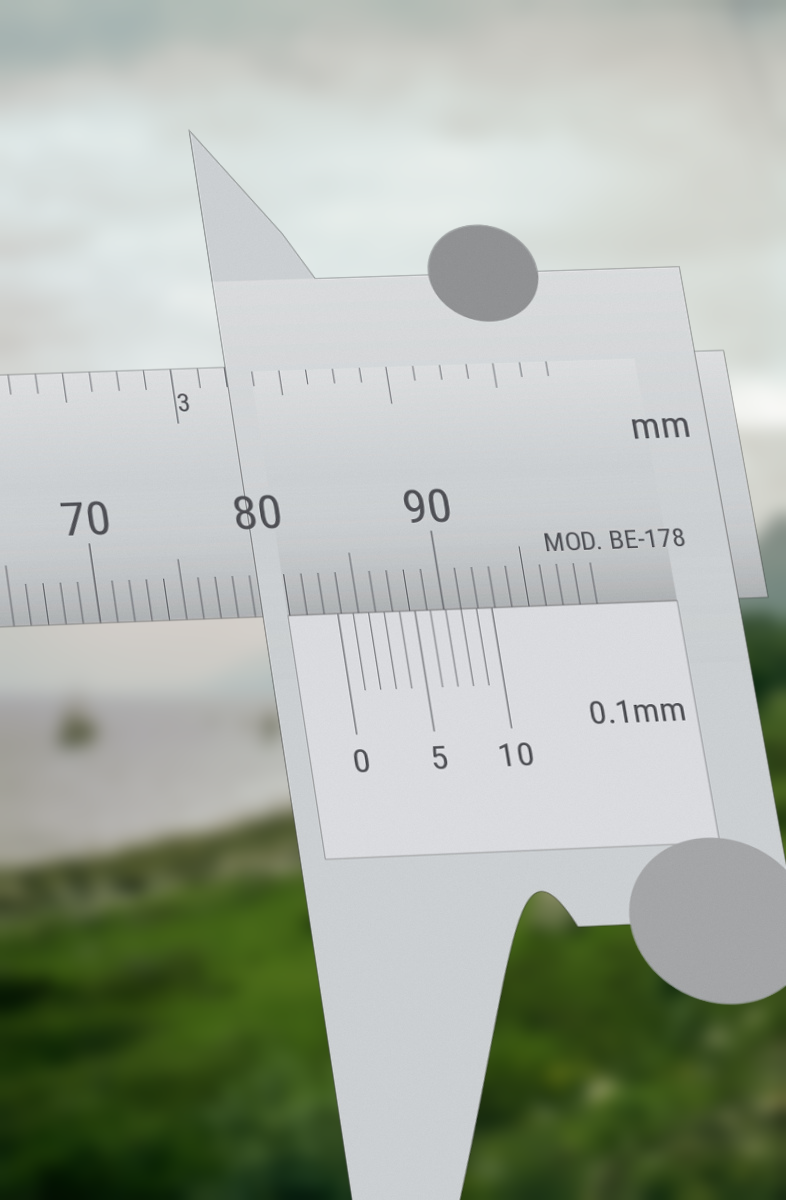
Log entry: 83.8 mm
